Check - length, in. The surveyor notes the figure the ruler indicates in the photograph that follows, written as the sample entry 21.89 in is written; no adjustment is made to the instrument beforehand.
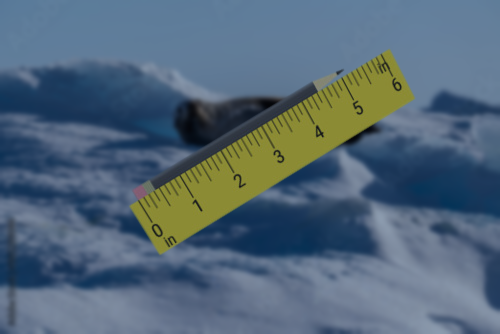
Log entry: 5.125 in
